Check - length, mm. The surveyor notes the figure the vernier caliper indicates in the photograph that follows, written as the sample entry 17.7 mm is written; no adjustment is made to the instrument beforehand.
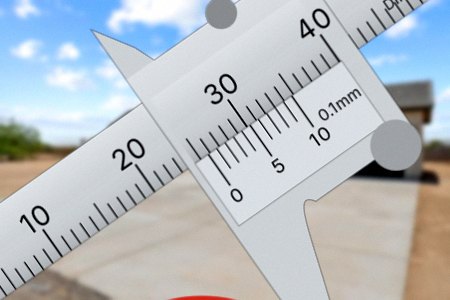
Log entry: 25.8 mm
